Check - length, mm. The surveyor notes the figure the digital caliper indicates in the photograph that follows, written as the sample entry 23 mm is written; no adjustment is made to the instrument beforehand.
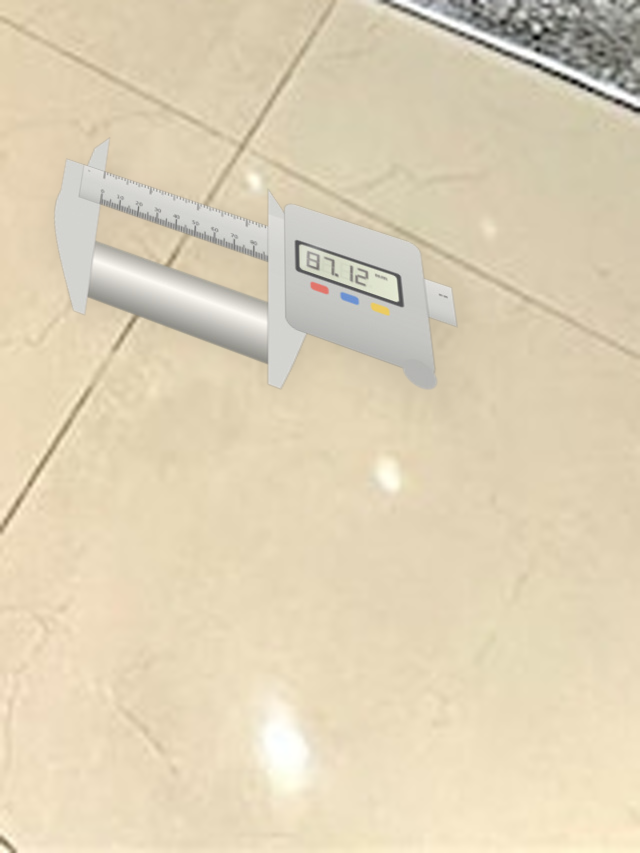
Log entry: 87.12 mm
